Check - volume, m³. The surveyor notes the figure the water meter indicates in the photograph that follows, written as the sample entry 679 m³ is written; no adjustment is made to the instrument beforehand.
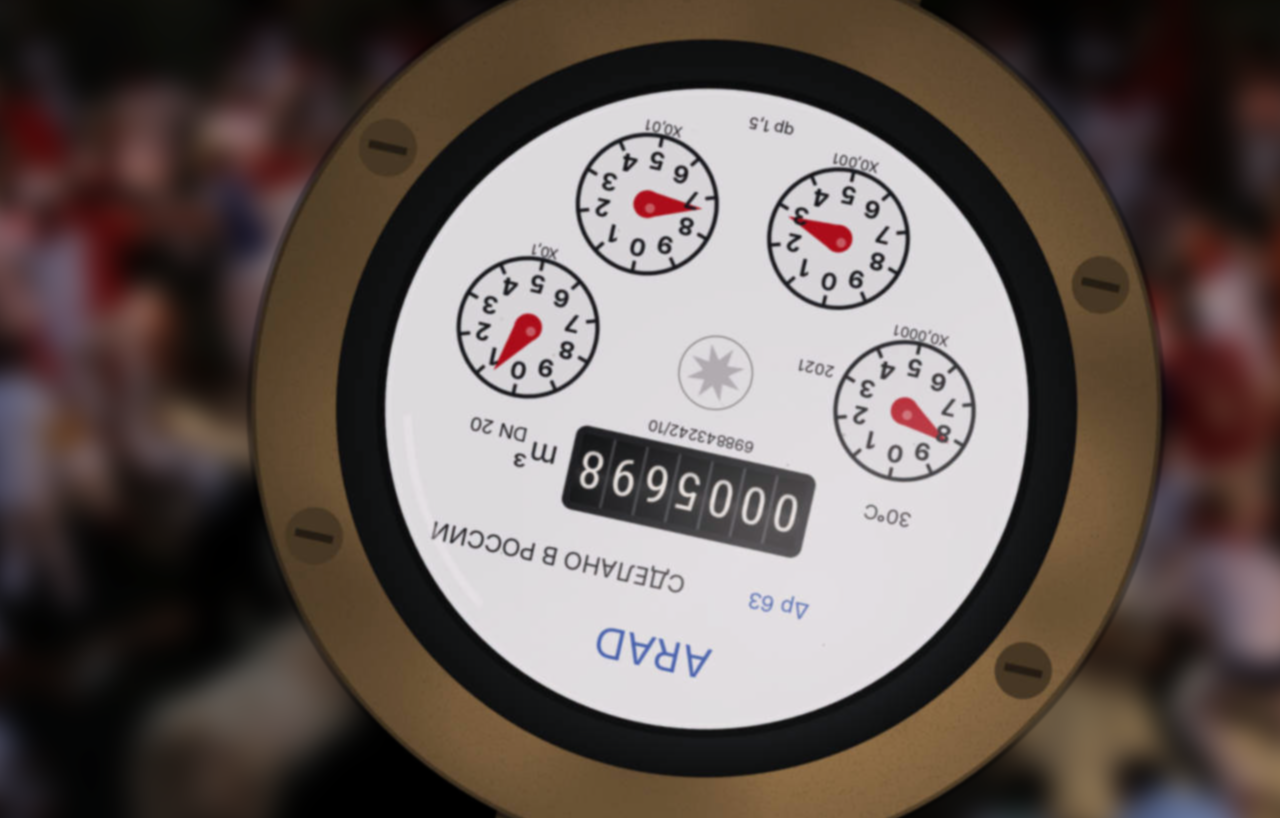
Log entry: 5698.0728 m³
